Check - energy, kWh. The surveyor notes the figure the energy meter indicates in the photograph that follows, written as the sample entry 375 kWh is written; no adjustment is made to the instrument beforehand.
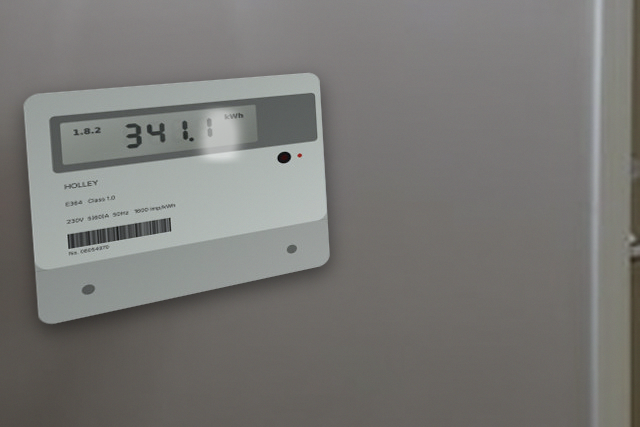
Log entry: 341.1 kWh
